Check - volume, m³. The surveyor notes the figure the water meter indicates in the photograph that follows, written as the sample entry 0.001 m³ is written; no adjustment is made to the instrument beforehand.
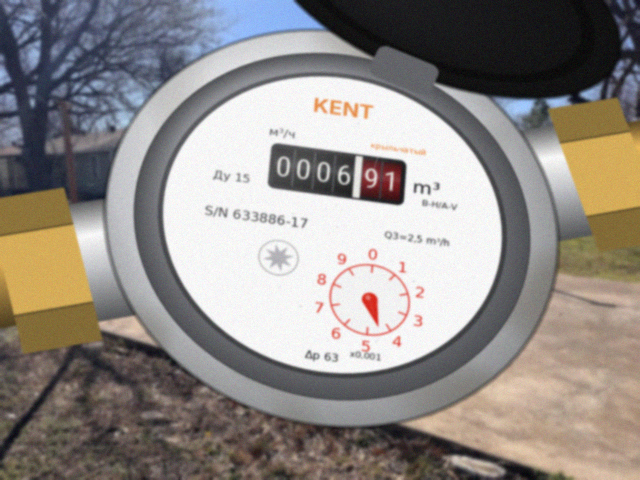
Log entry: 6.914 m³
